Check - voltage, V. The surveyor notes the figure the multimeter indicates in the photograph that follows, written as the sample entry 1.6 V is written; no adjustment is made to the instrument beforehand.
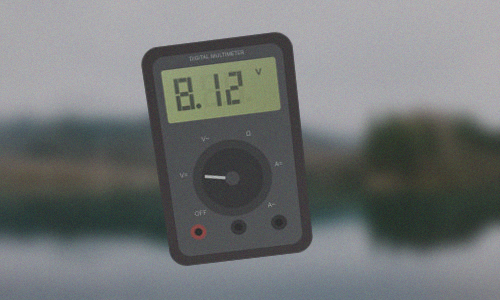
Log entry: 8.12 V
